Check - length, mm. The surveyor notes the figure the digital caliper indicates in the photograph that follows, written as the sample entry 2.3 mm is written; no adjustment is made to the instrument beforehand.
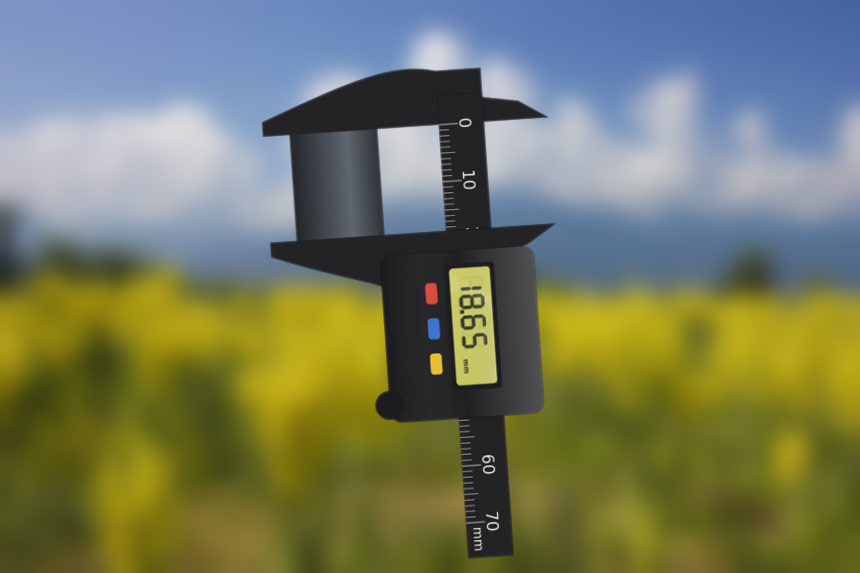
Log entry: 18.65 mm
